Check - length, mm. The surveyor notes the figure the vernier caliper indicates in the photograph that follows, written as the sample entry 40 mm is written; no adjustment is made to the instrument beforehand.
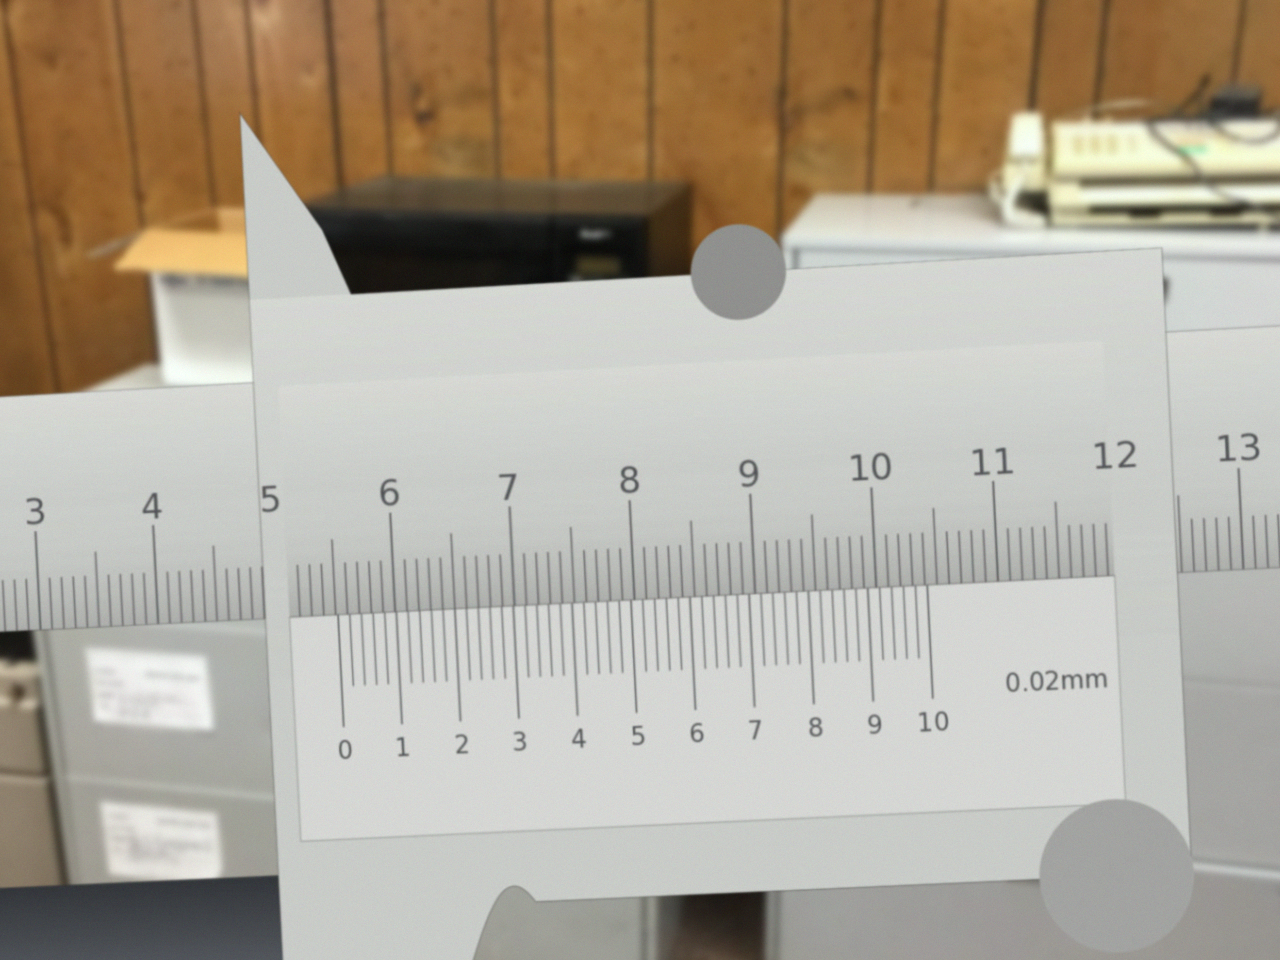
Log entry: 55.2 mm
